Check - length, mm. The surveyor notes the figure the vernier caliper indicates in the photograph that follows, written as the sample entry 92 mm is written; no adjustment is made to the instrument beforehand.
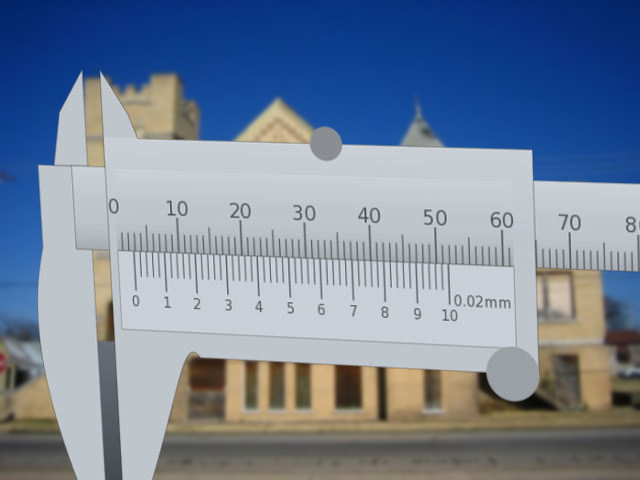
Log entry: 2.8 mm
